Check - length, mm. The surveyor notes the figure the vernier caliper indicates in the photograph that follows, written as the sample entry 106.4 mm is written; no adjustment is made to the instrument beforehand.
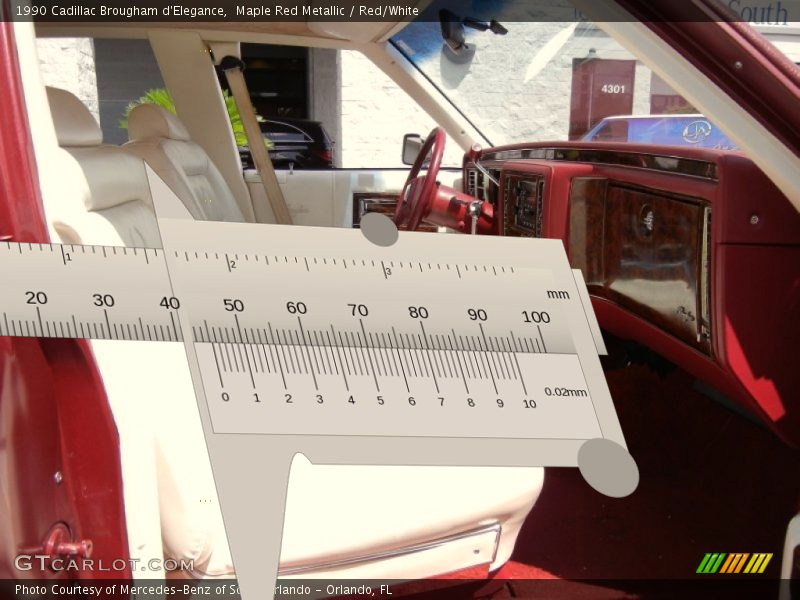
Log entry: 45.4 mm
